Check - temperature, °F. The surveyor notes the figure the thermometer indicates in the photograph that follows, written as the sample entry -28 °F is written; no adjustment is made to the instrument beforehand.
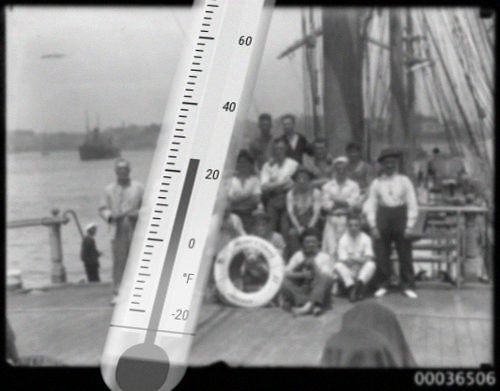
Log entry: 24 °F
